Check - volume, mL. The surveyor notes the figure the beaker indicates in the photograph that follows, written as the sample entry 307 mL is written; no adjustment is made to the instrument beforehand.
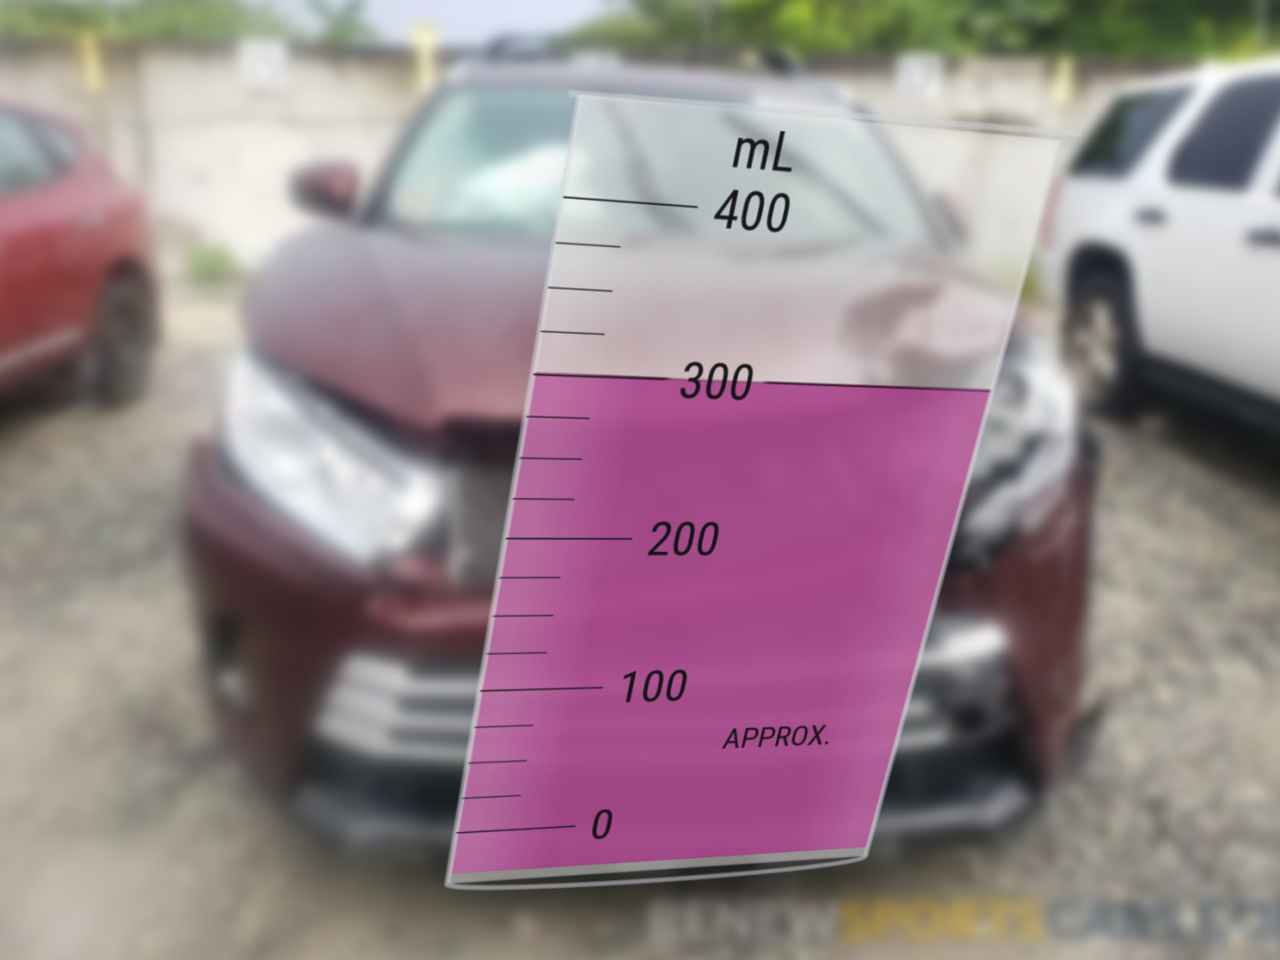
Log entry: 300 mL
